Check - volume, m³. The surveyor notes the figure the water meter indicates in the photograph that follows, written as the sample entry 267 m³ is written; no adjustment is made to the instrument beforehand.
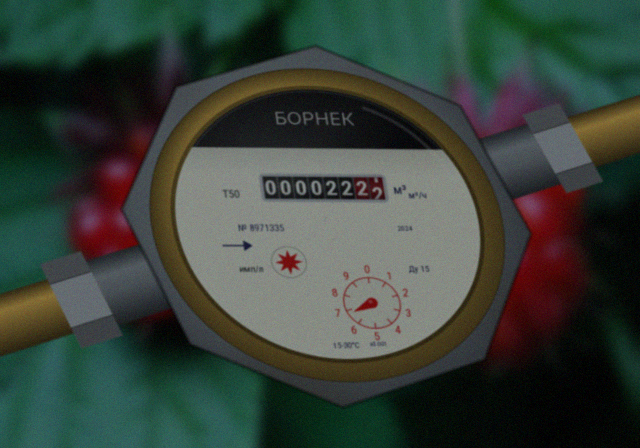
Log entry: 22.216 m³
